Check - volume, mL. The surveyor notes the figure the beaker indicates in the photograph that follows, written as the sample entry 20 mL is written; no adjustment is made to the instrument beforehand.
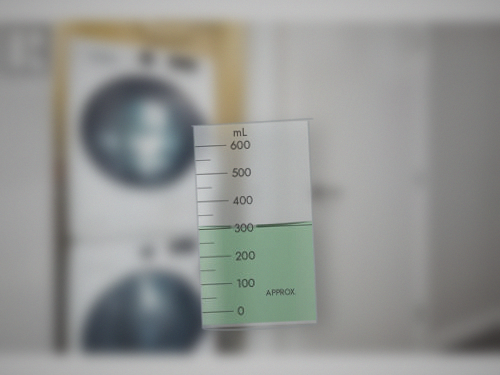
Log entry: 300 mL
